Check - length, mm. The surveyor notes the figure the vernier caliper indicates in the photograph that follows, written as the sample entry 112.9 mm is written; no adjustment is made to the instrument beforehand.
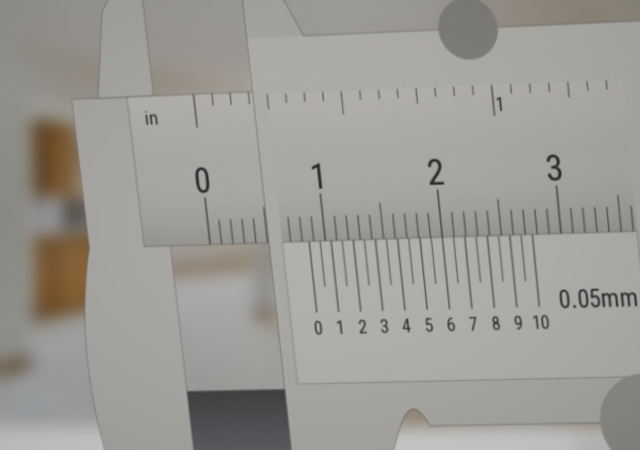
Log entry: 8.6 mm
